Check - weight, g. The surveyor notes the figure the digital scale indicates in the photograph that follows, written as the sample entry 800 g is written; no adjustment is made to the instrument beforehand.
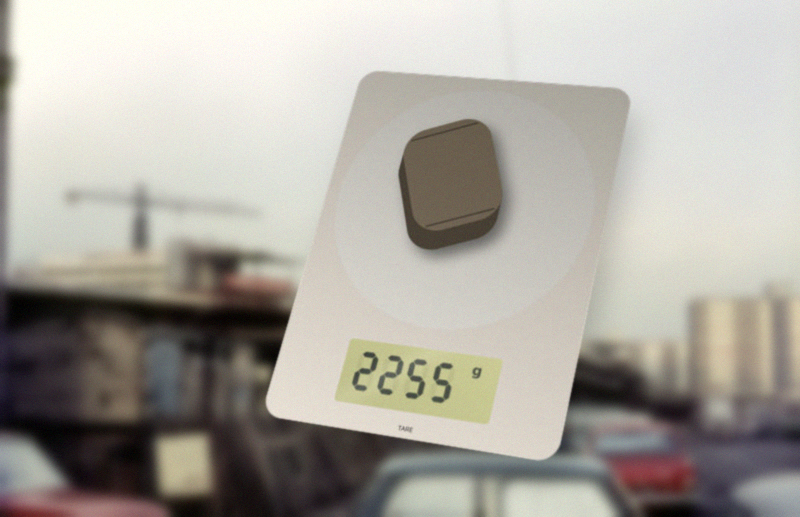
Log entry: 2255 g
